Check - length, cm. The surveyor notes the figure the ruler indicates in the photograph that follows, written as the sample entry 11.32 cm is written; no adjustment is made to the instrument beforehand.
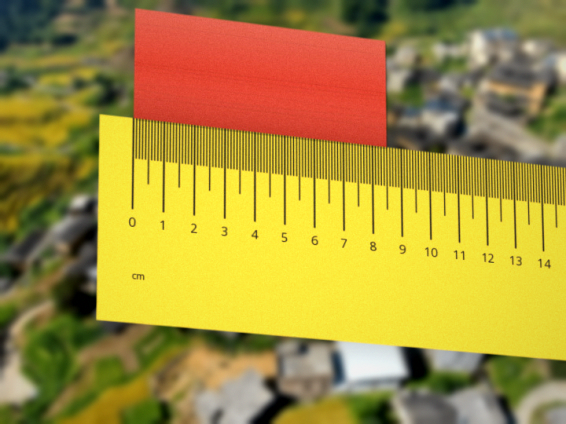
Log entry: 8.5 cm
